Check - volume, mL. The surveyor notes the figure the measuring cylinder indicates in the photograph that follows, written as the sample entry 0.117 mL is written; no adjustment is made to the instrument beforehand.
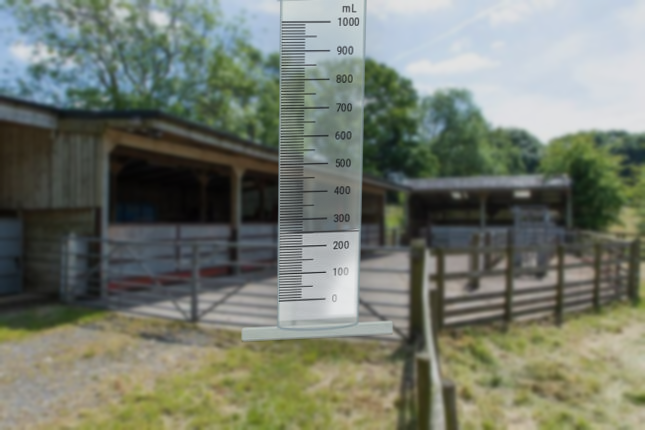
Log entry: 250 mL
